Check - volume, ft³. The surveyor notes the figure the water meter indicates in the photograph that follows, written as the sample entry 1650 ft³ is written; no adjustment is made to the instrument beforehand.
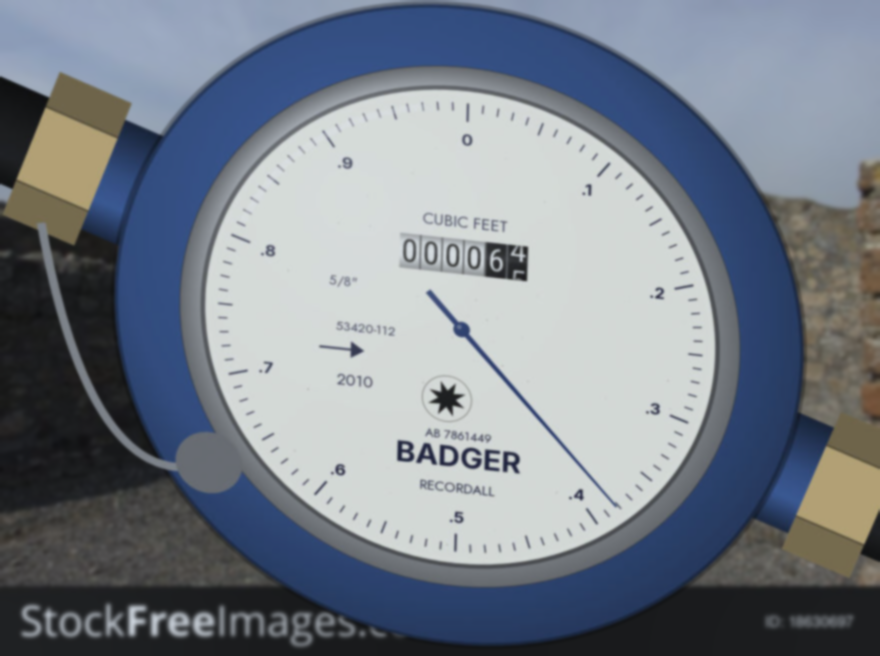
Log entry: 64.38 ft³
